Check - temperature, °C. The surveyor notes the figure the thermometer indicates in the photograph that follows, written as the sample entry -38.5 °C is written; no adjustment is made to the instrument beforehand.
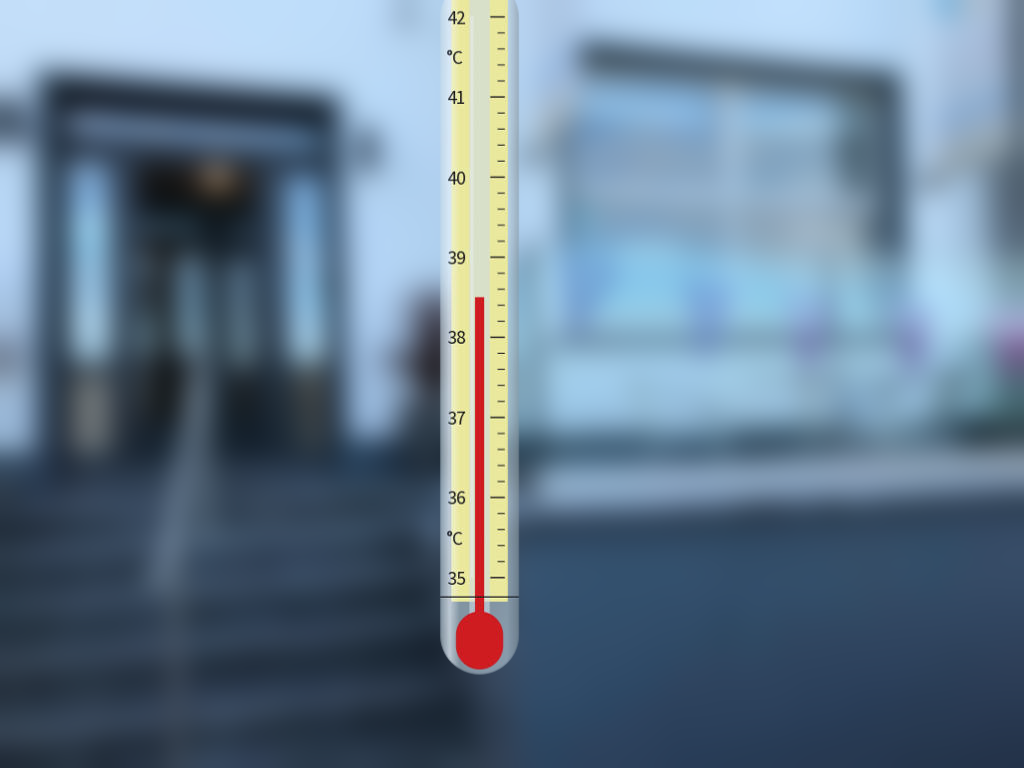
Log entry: 38.5 °C
